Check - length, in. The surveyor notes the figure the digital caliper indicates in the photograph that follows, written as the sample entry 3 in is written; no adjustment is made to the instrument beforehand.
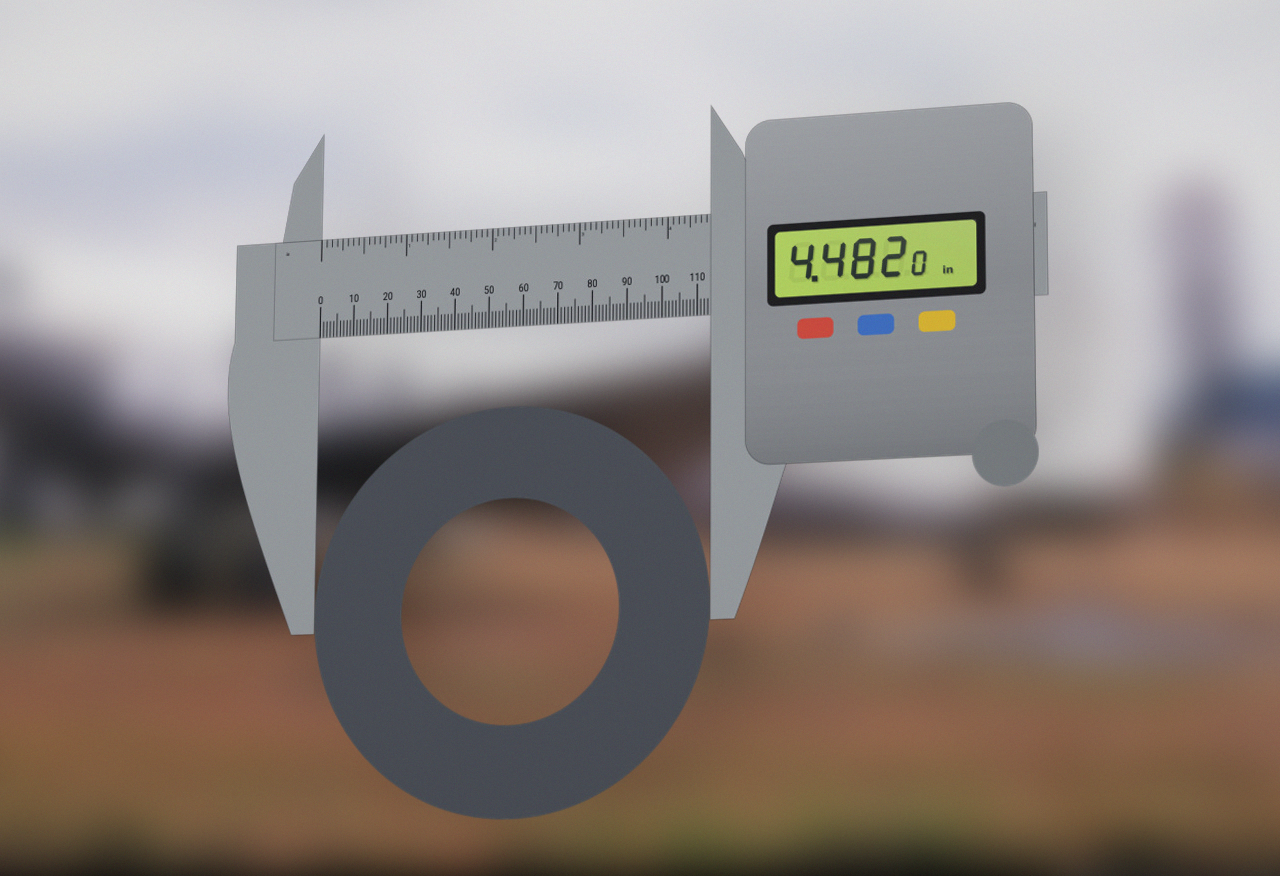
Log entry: 4.4820 in
